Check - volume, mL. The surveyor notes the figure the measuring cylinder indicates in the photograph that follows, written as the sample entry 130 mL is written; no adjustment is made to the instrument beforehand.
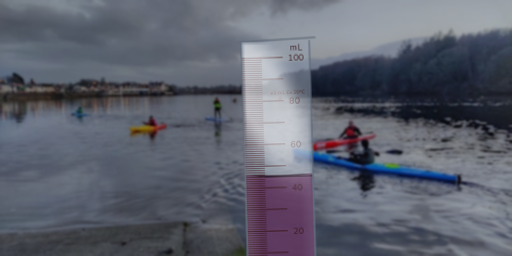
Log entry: 45 mL
